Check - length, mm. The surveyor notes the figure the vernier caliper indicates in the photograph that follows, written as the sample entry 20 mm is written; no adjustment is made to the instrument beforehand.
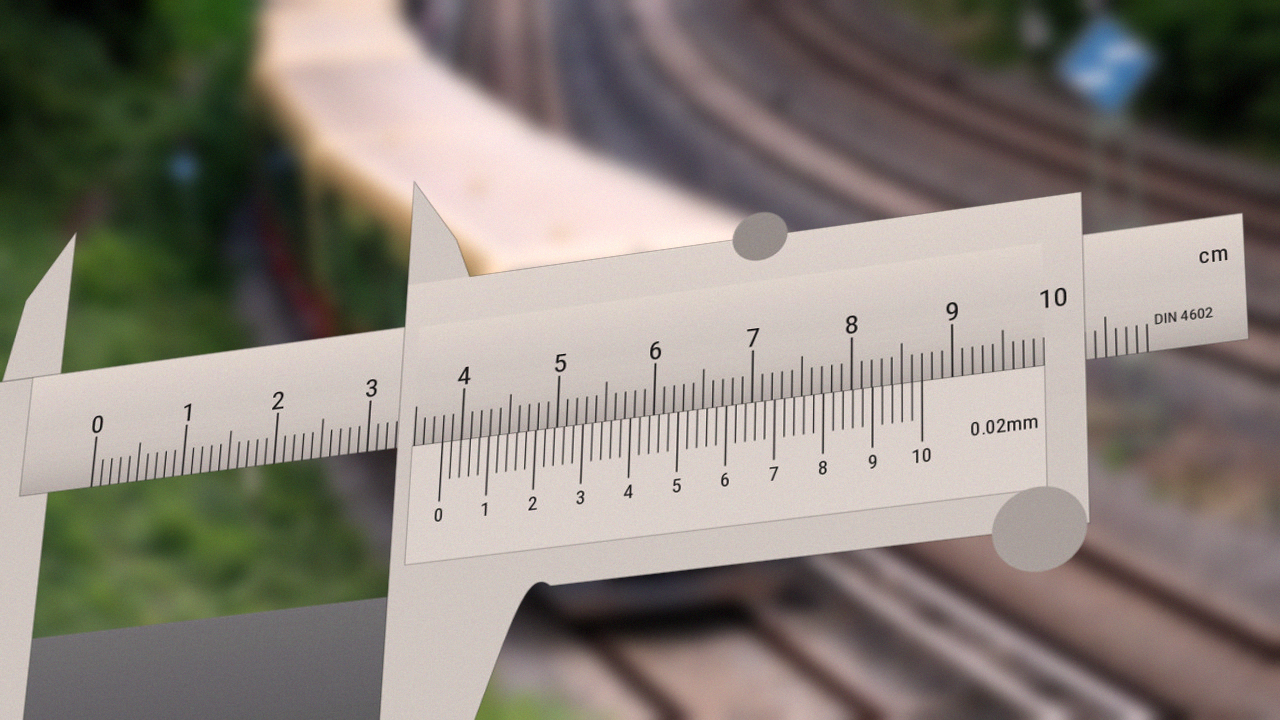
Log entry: 38.0 mm
